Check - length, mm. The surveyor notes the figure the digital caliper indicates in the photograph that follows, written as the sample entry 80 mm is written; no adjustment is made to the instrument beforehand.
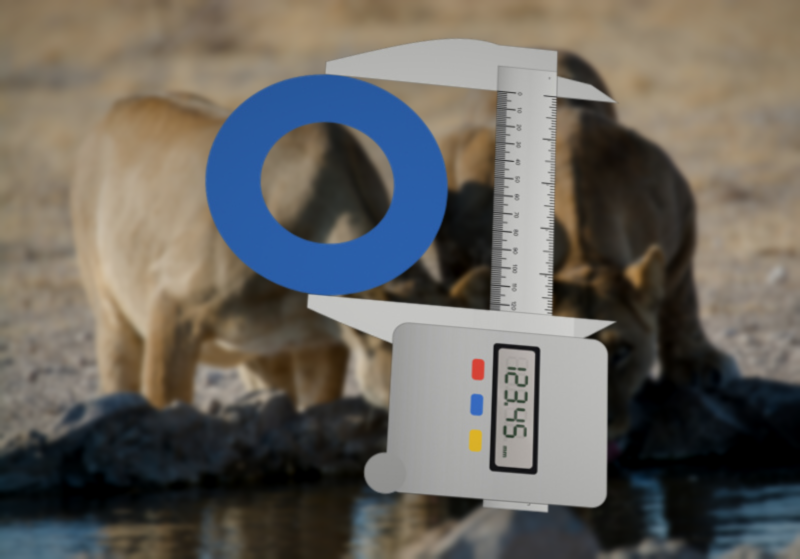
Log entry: 123.45 mm
